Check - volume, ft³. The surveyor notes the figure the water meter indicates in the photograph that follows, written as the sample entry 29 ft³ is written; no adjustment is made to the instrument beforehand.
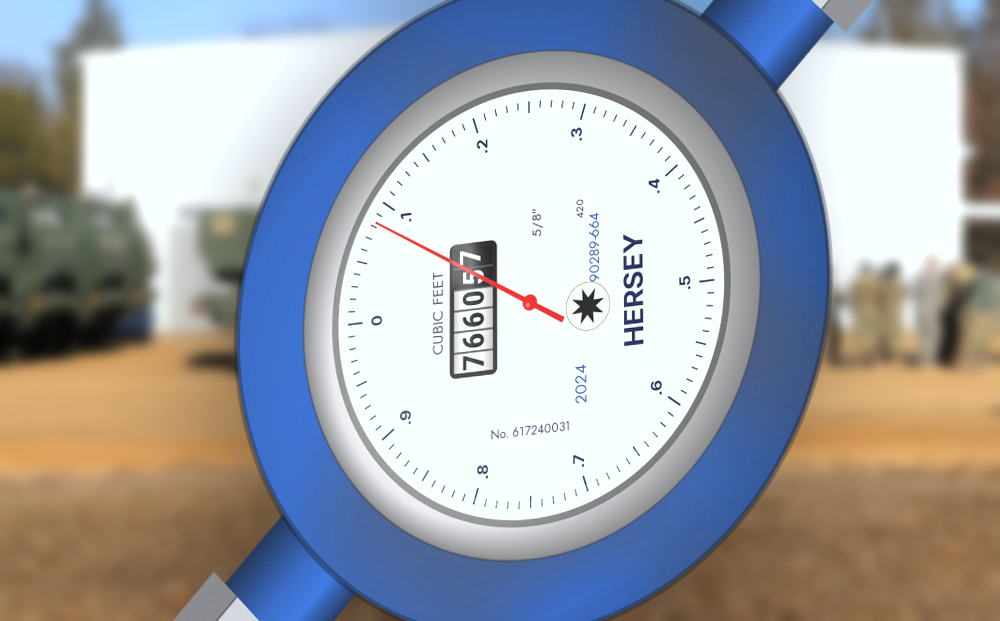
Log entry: 766057.08 ft³
